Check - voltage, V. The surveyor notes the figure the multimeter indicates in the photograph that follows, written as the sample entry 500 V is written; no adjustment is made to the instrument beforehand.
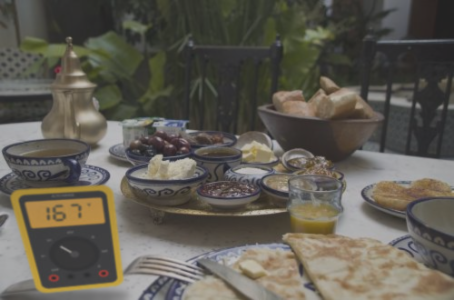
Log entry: 167 V
